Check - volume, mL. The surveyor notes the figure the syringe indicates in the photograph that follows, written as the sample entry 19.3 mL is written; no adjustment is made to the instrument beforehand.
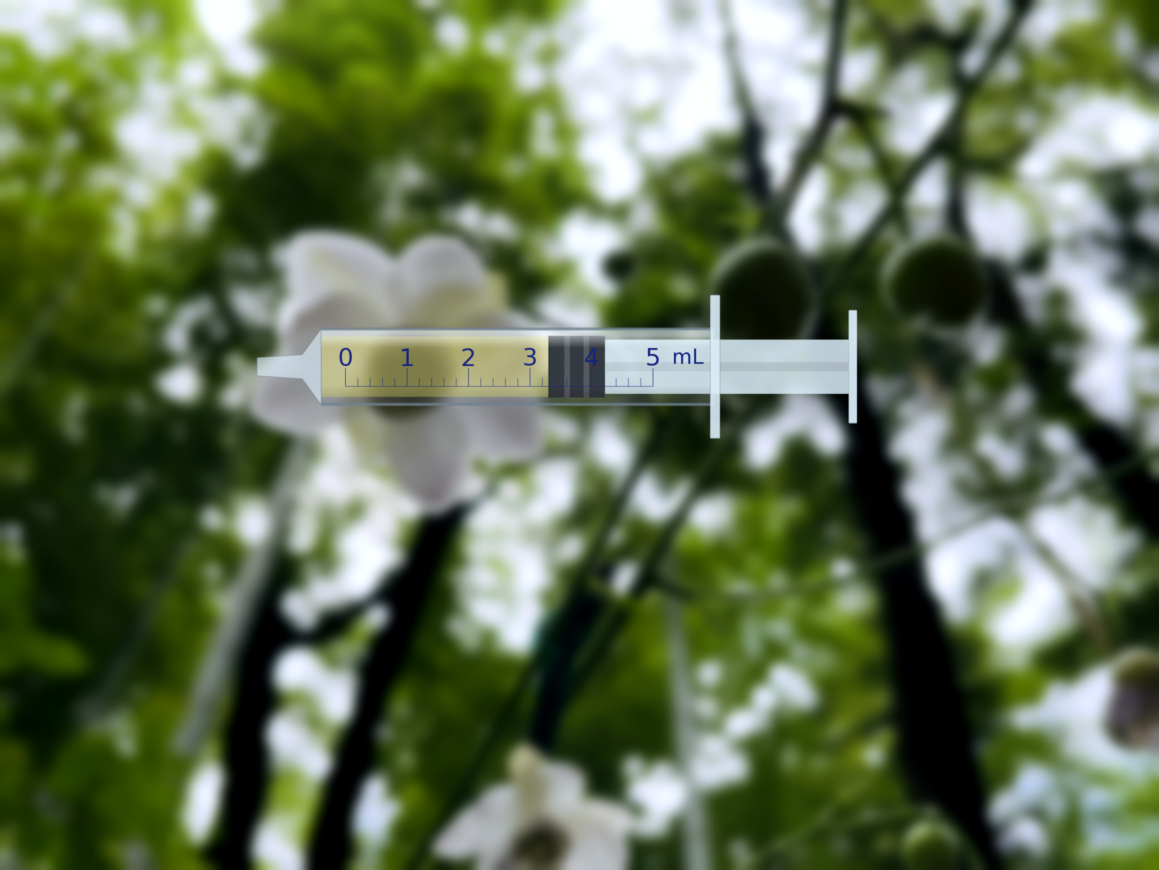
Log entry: 3.3 mL
